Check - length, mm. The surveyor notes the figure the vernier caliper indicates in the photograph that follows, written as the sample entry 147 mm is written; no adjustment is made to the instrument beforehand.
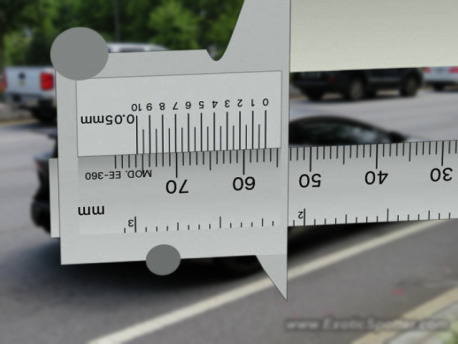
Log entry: 56.8 mm
